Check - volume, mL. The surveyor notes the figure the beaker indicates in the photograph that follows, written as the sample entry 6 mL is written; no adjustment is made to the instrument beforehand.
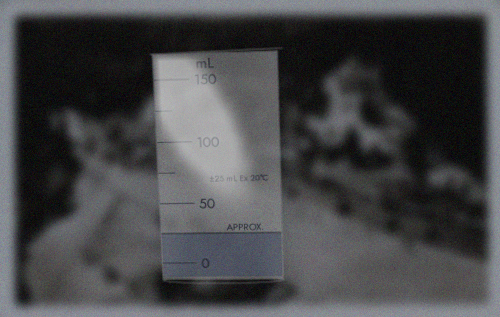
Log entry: 25 mL
